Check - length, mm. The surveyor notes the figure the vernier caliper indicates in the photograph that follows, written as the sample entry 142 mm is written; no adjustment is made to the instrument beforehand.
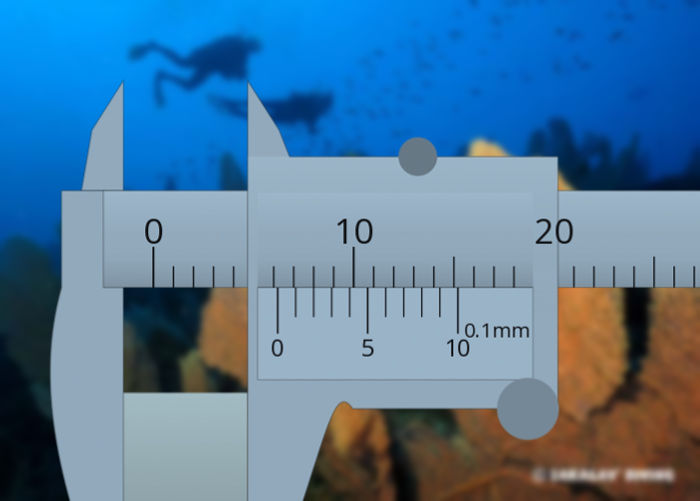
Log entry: 6.2 mm
